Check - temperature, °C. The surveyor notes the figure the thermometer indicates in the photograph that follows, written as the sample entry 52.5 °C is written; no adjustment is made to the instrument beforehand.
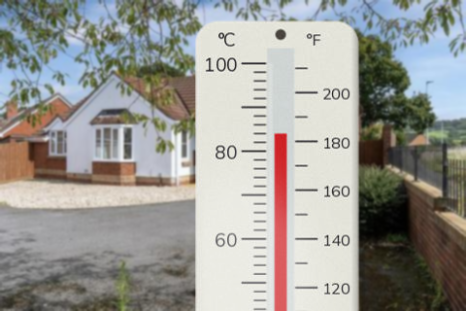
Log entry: 84 °C
